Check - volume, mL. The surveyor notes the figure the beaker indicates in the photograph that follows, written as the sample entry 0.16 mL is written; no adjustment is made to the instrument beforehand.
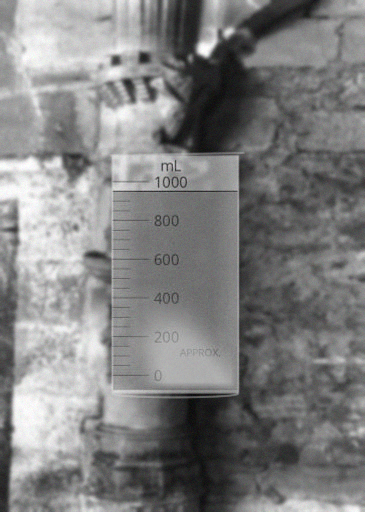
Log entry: 950 mL
